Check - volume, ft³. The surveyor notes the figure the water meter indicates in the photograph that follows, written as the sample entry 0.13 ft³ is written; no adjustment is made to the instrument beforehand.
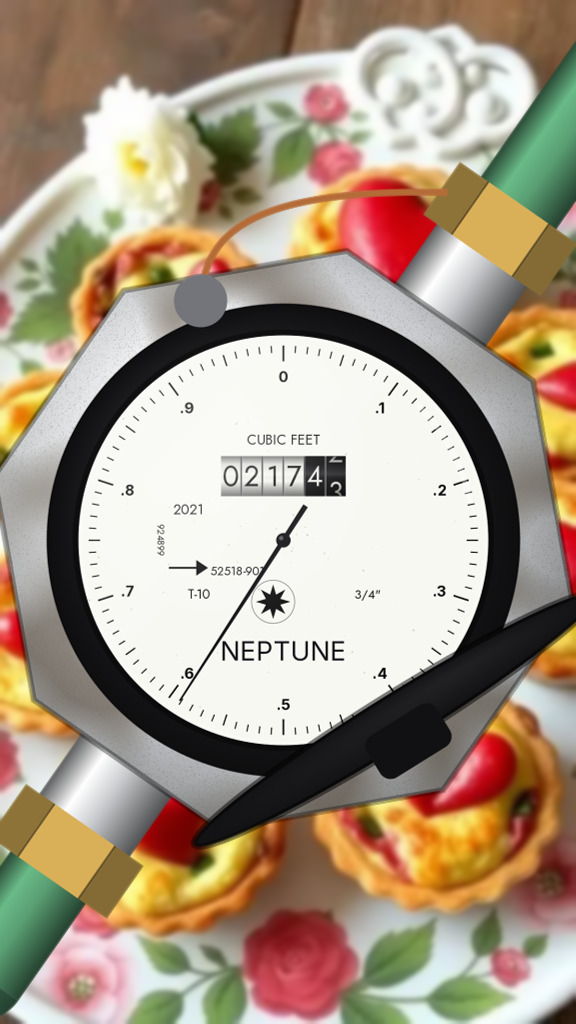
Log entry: 21742.59 ft³
